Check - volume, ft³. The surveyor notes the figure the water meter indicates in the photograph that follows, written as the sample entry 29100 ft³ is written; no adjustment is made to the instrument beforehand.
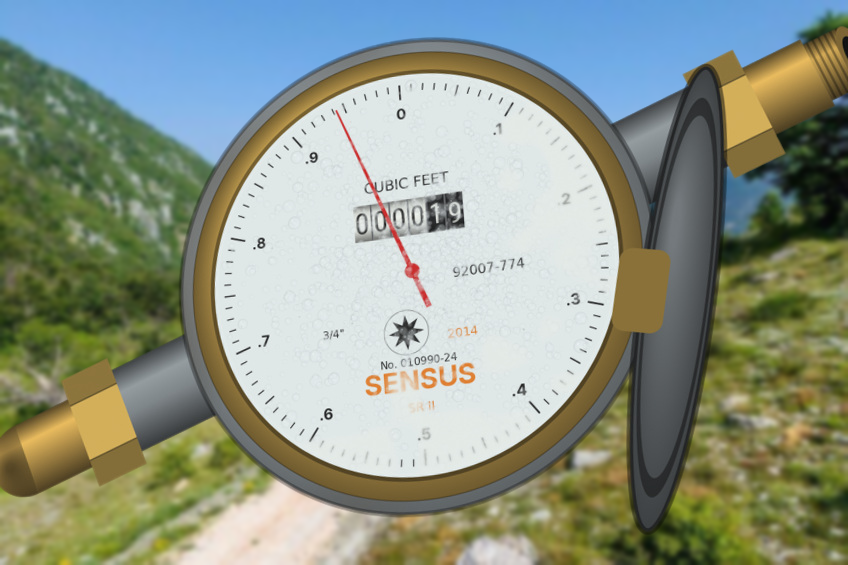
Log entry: 18.94 ft³
